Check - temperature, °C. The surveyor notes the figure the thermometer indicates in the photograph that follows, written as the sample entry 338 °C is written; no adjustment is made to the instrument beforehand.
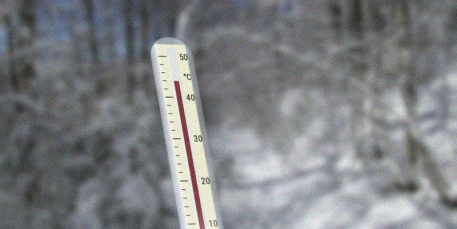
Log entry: 44 °C
